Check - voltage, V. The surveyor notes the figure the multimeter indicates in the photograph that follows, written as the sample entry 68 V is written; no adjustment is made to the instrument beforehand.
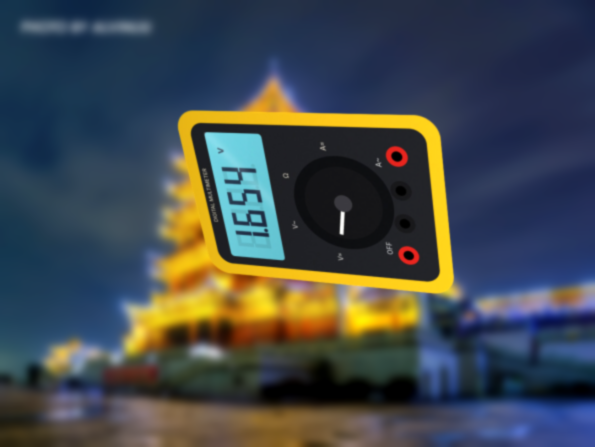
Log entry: 1.654 V
